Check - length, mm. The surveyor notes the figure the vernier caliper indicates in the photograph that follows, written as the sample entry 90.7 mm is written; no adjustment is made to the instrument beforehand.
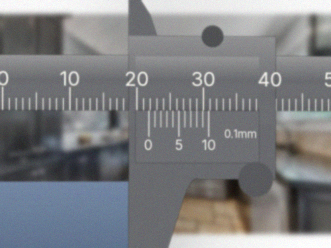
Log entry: 21.8 mm
